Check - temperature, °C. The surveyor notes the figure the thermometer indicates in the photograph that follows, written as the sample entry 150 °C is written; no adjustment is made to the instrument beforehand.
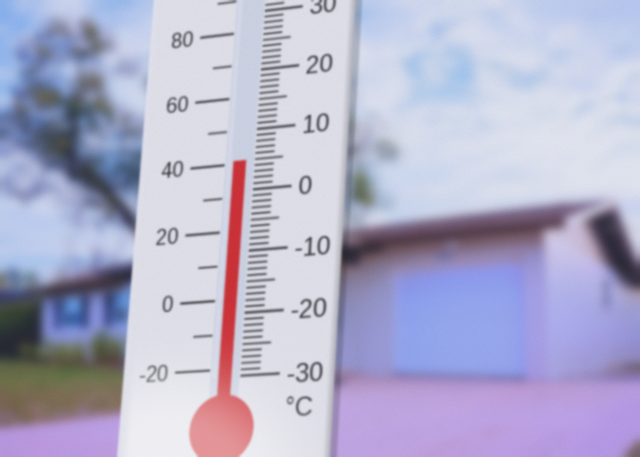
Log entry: 5 °C
